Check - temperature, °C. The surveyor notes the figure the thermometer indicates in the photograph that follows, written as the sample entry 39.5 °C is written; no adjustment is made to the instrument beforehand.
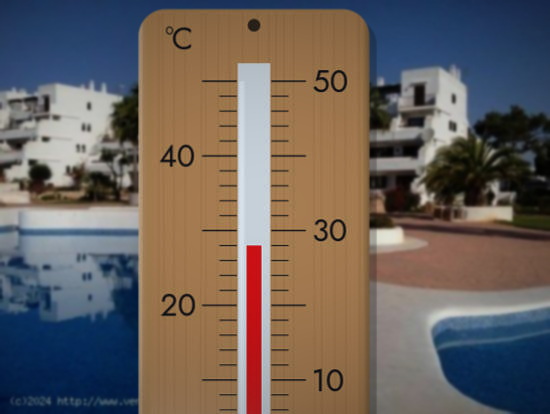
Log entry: 28 °C
